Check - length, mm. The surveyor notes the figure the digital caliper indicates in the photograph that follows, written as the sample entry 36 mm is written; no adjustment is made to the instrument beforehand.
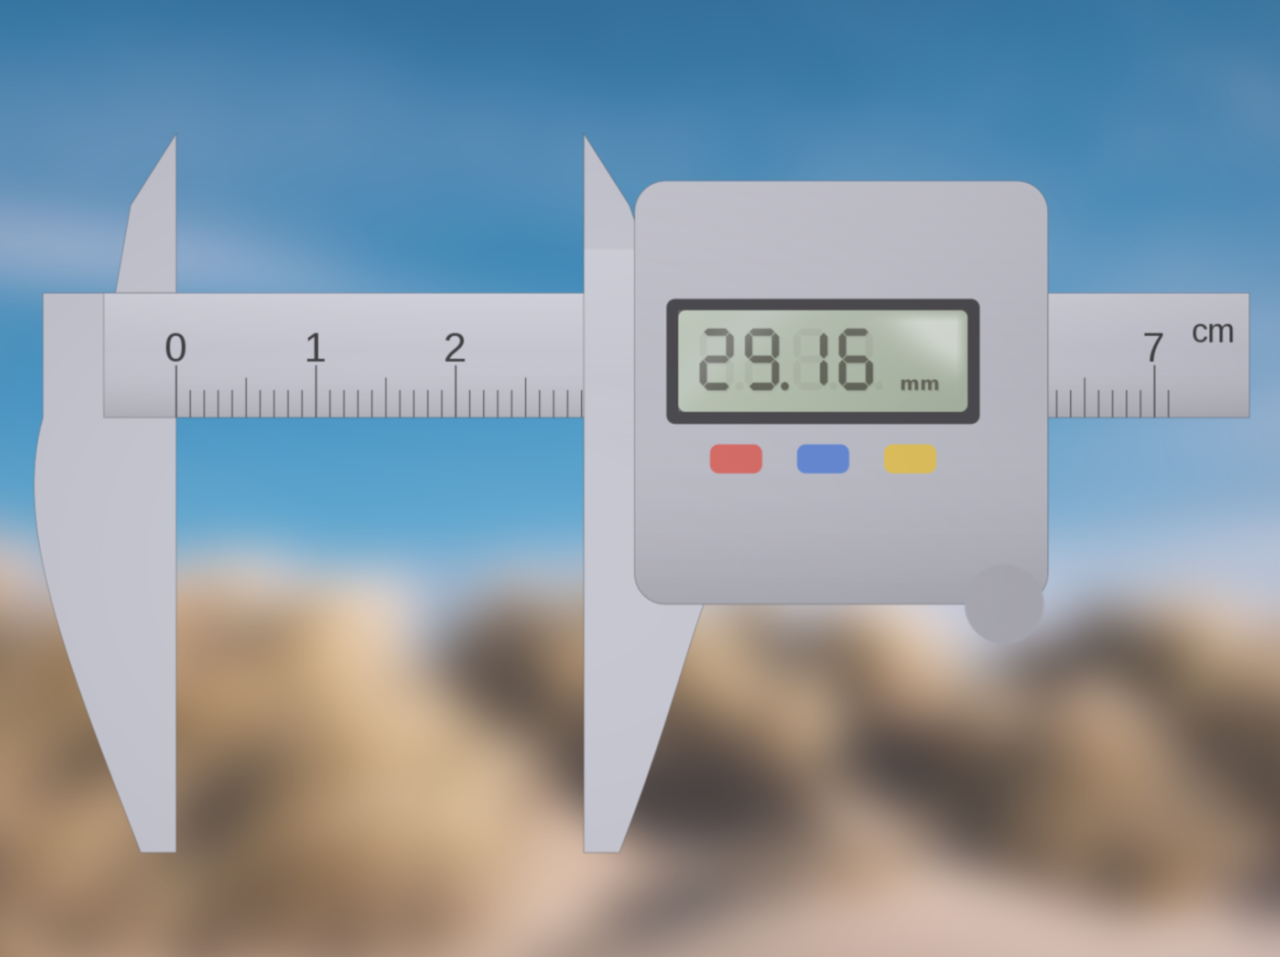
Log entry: 29.16 mm
